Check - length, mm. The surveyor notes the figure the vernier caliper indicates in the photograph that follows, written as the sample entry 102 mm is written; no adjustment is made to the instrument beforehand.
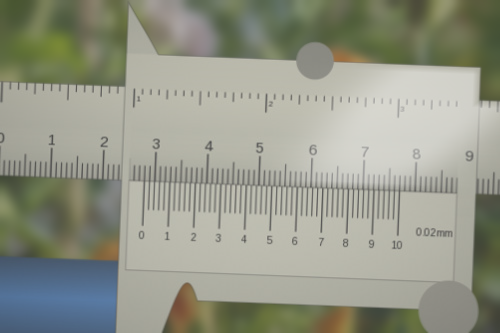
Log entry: 28.0 mm
